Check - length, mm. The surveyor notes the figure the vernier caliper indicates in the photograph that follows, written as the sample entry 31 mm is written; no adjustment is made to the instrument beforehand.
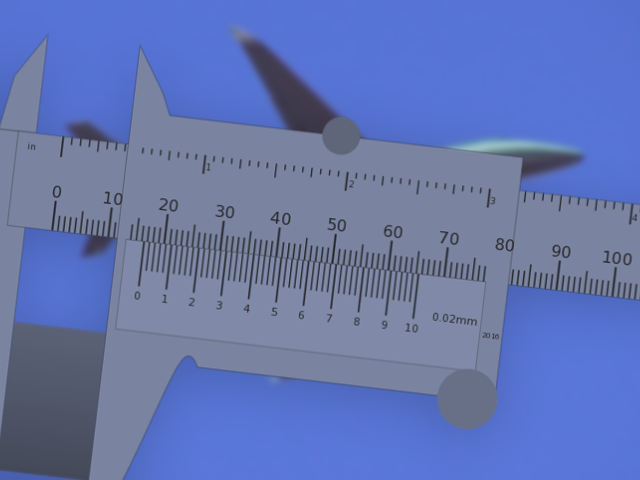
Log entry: 16.4 mm
